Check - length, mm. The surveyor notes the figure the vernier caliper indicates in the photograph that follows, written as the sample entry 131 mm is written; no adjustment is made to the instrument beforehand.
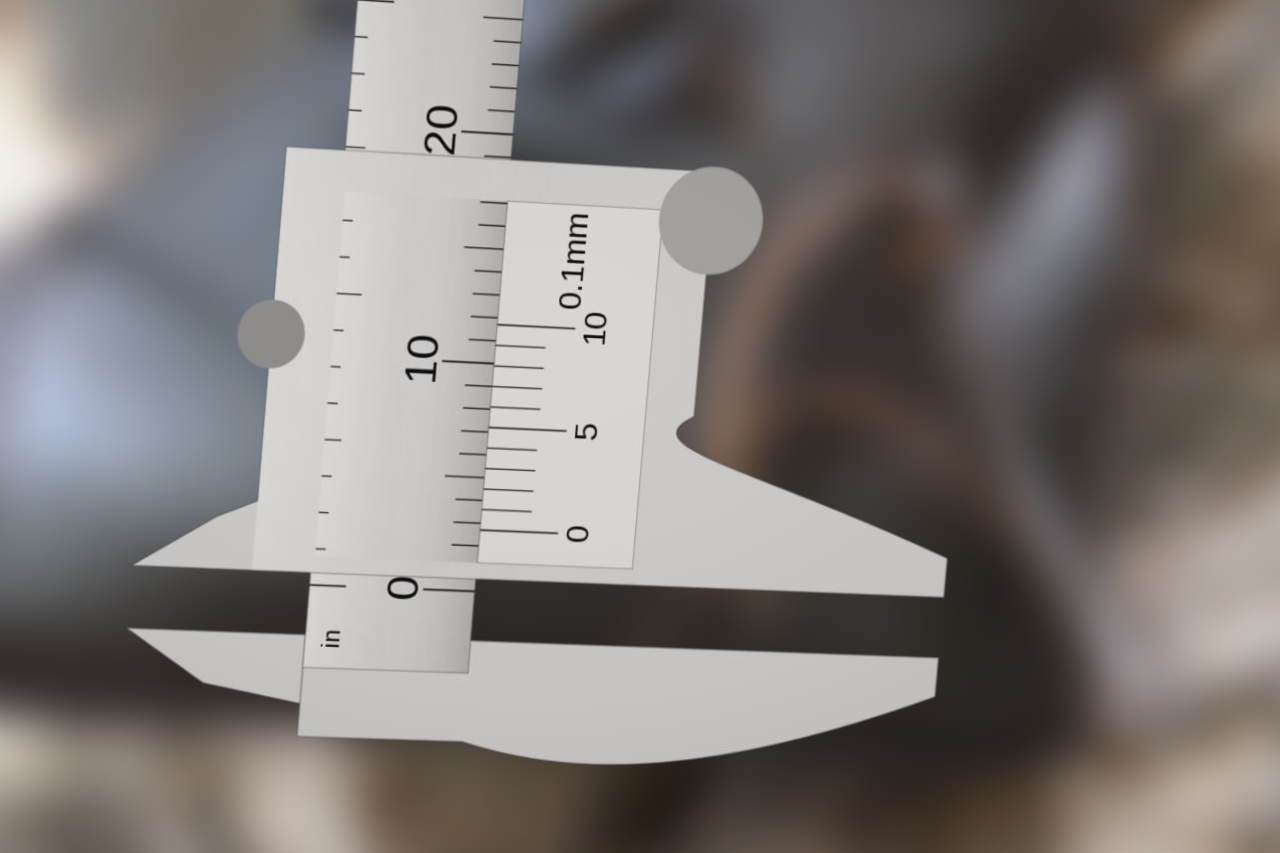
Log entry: 2.7 mm
